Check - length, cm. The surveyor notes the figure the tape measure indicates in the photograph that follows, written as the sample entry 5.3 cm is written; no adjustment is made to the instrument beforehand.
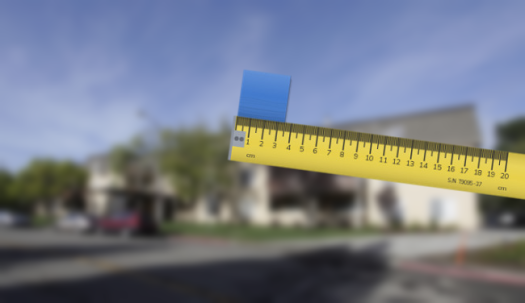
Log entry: 3.5 cm
